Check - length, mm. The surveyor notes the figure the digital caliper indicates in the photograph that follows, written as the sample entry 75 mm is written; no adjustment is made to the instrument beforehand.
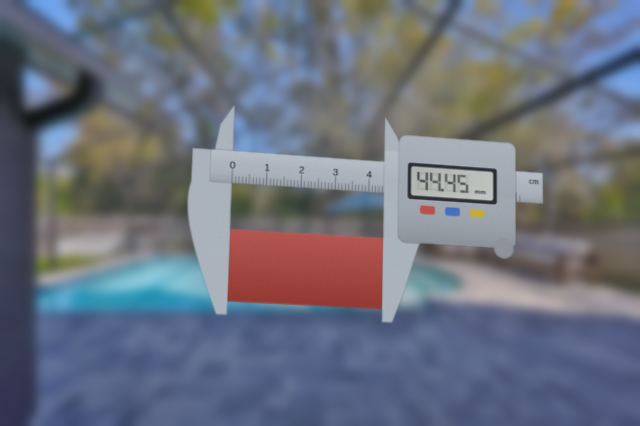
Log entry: 44.45 mm
